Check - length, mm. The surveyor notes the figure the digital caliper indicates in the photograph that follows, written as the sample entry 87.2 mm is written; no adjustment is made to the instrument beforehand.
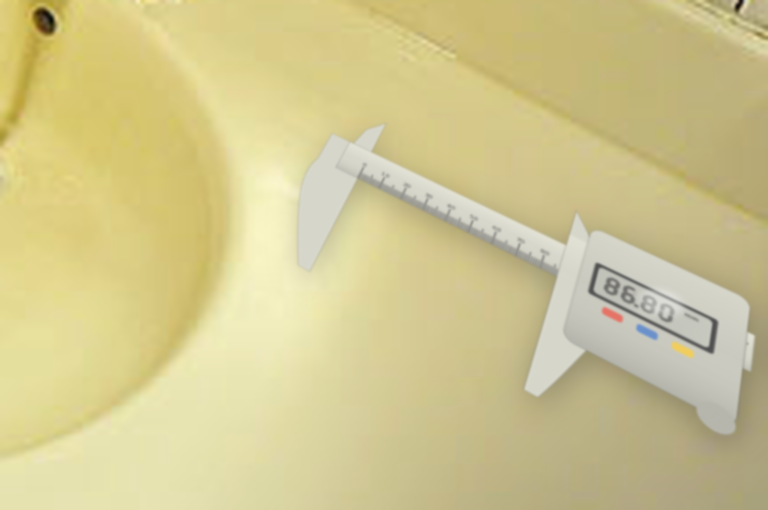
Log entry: 86.80 mm
